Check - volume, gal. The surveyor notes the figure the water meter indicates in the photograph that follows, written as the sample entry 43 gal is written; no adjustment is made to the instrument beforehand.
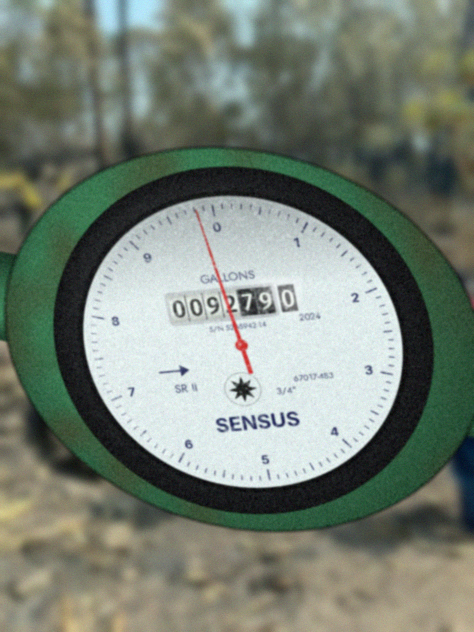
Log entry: 92789.8 gal
